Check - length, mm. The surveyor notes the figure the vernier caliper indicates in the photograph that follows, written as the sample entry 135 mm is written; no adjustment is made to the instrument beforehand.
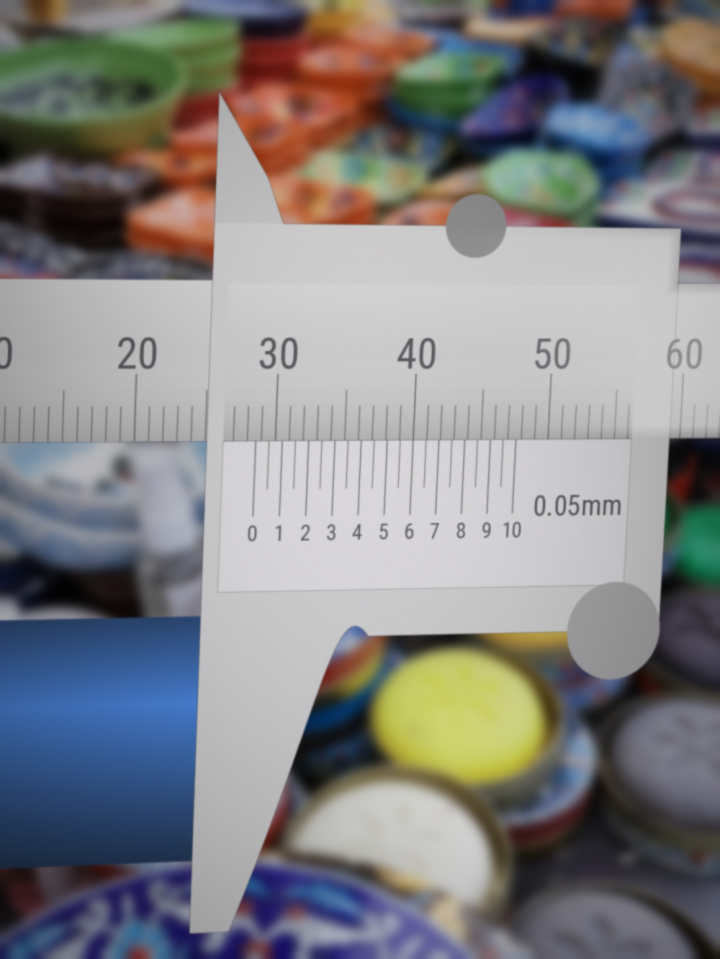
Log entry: 28.6 mm
